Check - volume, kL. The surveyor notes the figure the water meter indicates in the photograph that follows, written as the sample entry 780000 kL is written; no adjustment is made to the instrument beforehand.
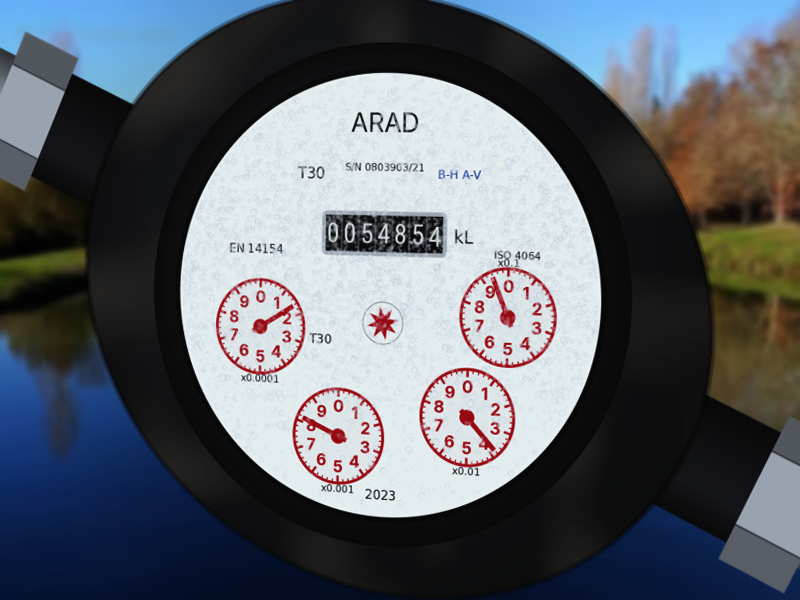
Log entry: 54853.9381 kL
